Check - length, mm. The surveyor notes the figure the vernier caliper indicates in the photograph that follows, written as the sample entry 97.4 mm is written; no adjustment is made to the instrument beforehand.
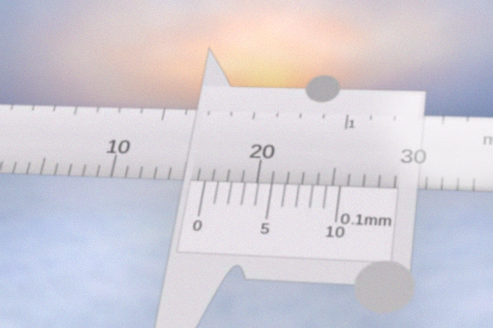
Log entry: 16.5 mm
